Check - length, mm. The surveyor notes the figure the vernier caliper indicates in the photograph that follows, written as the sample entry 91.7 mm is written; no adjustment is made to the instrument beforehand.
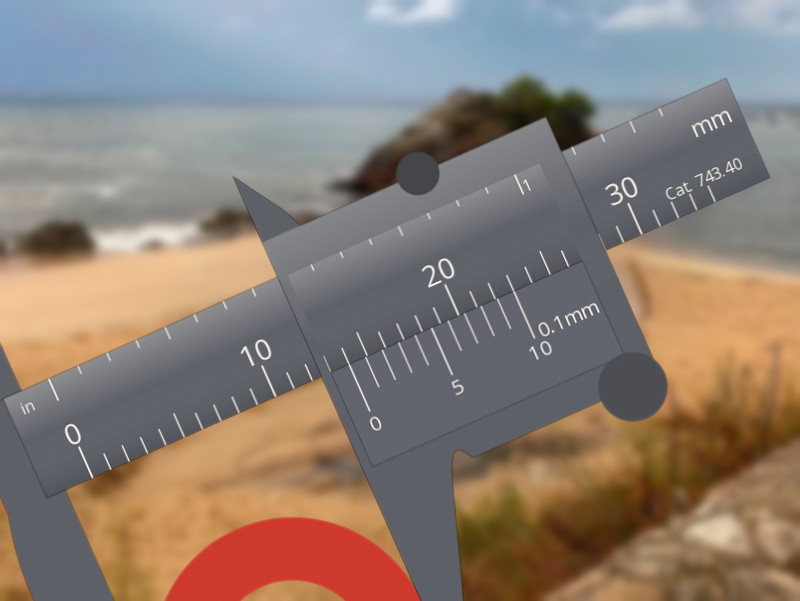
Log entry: 14.0 mm
